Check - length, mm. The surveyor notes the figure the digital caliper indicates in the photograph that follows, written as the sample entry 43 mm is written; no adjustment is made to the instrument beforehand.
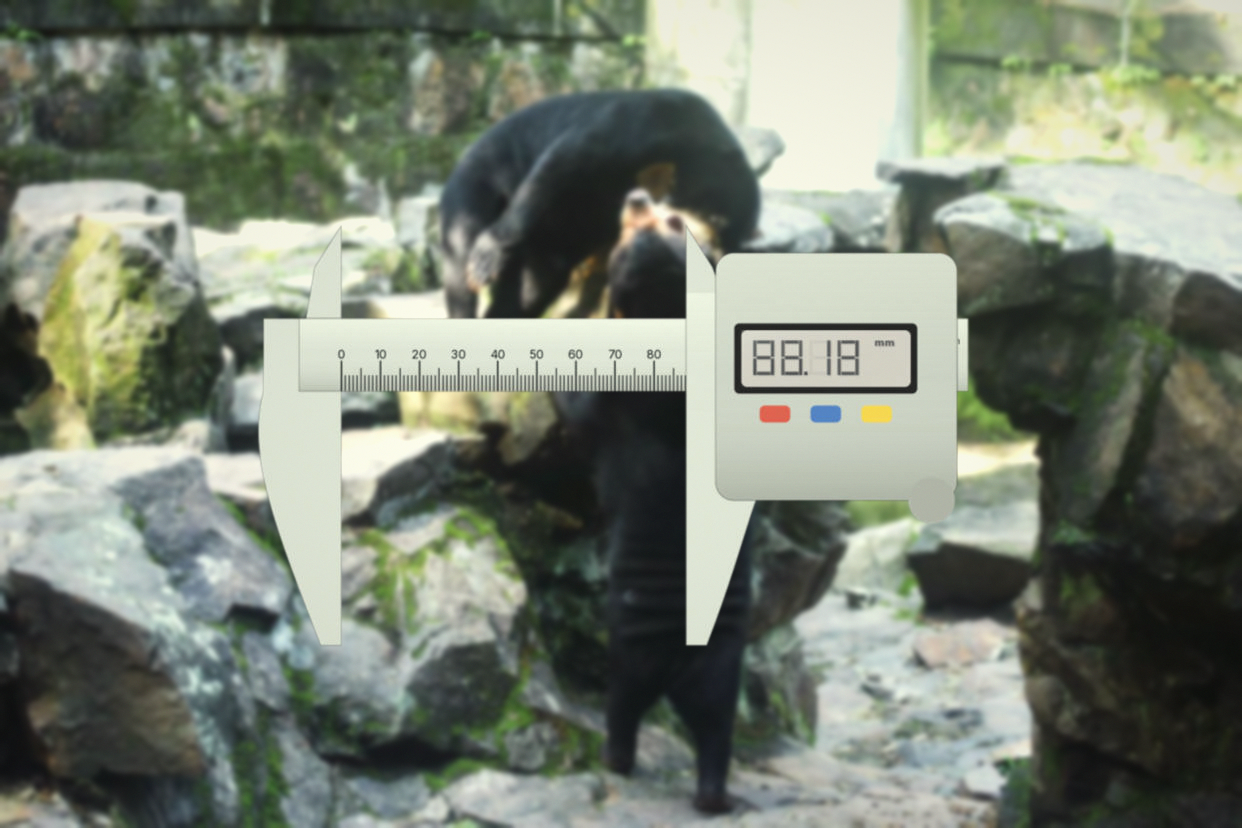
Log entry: 88.18 mm
